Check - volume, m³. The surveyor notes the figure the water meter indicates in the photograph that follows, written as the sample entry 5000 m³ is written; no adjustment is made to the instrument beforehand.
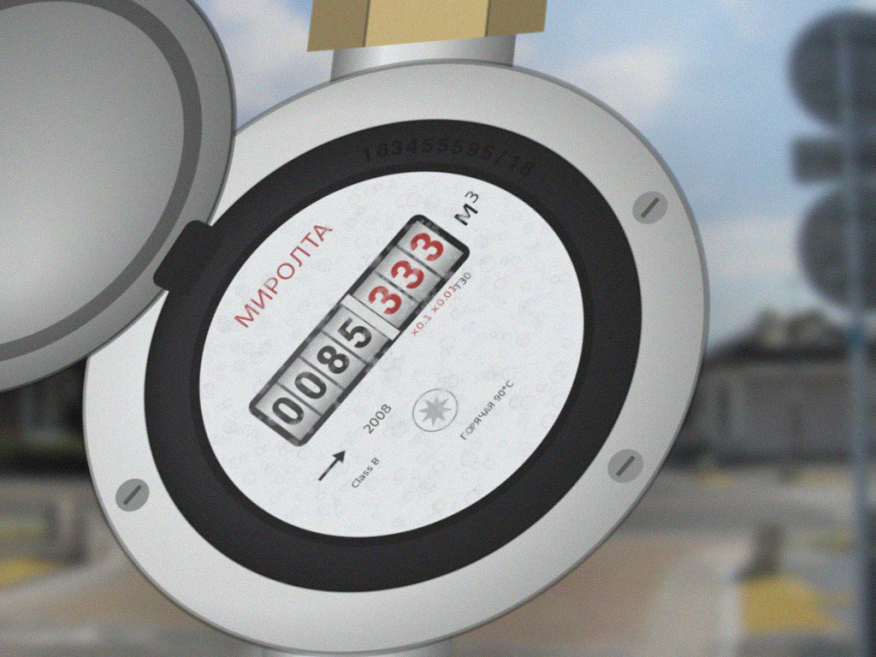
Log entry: 85.333 m³
